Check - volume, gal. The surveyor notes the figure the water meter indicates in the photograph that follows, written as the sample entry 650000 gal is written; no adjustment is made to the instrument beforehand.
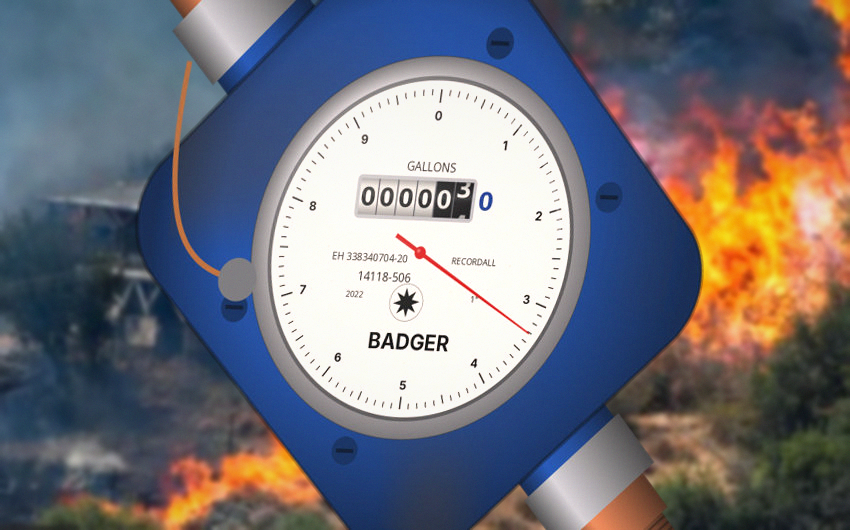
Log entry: 33.3 gal
